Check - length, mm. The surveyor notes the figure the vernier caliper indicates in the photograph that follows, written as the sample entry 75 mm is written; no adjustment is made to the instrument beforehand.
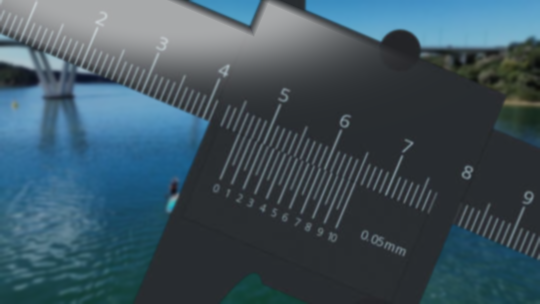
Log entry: 46.0 mm
